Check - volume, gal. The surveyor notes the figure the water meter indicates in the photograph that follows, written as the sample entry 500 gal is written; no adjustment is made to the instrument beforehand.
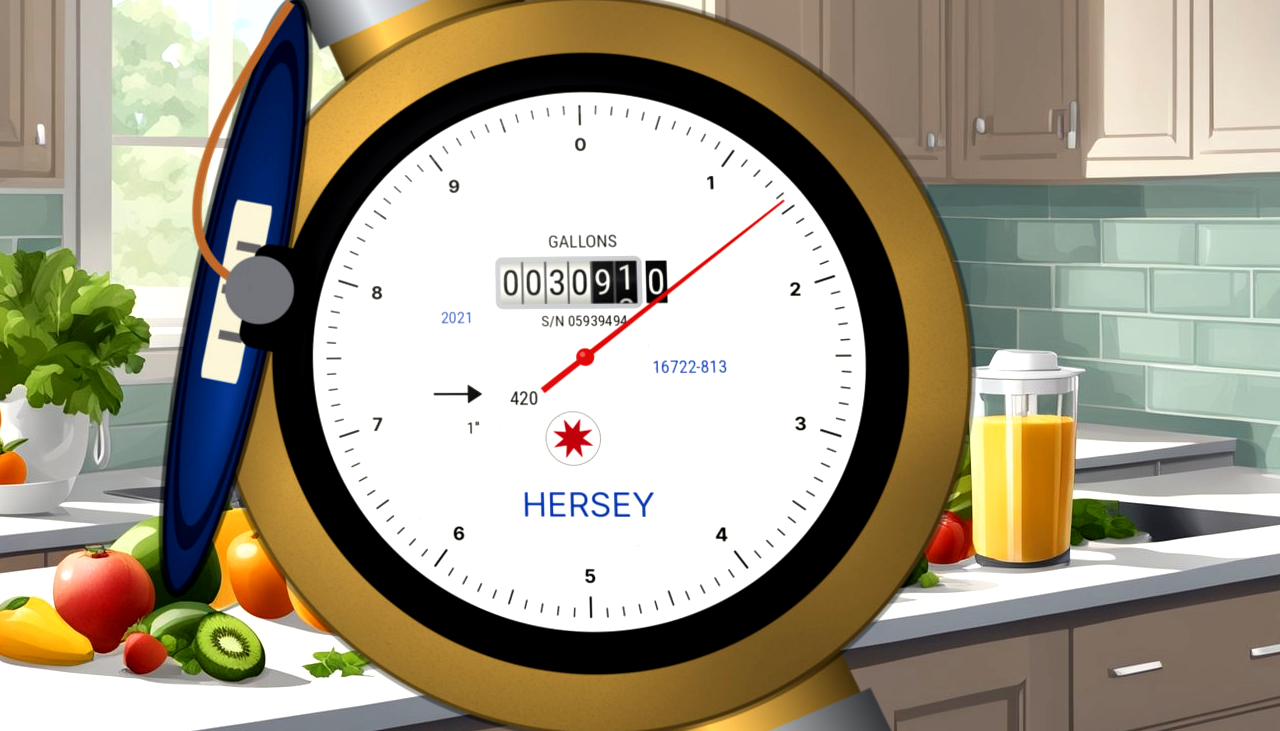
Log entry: 30911.4 gal
